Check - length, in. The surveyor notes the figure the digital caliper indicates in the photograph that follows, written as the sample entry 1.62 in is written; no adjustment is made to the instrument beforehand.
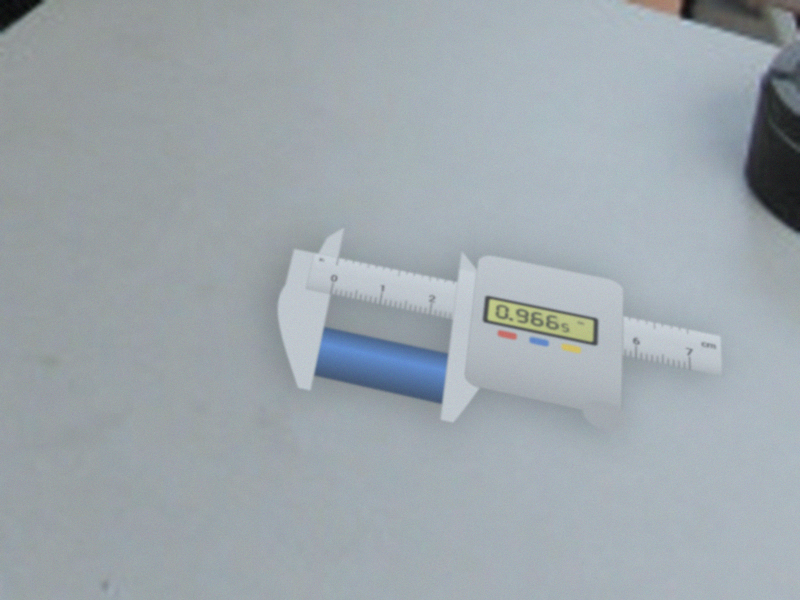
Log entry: 0.9665 in
